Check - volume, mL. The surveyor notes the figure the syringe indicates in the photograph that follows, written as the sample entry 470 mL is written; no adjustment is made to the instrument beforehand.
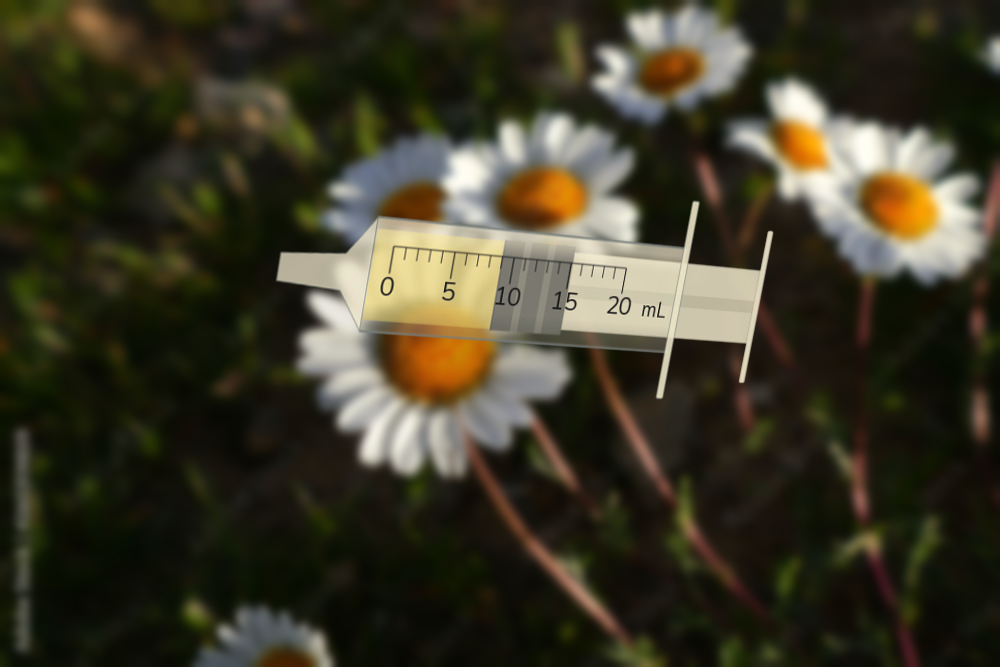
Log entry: 9 mL
